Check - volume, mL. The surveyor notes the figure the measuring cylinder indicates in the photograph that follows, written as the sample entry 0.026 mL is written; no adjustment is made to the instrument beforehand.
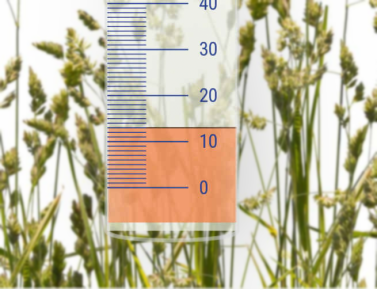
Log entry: 13 mL
